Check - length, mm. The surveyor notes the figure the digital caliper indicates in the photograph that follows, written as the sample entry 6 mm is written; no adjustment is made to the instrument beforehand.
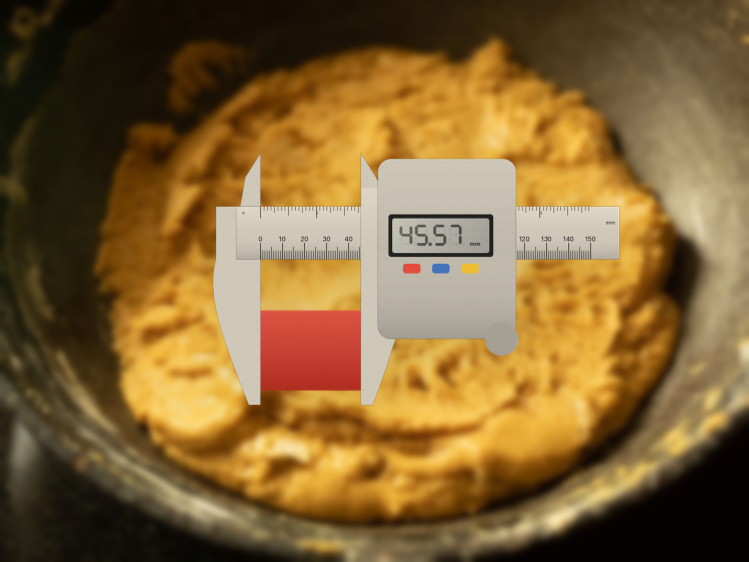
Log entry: 45.57 mm
